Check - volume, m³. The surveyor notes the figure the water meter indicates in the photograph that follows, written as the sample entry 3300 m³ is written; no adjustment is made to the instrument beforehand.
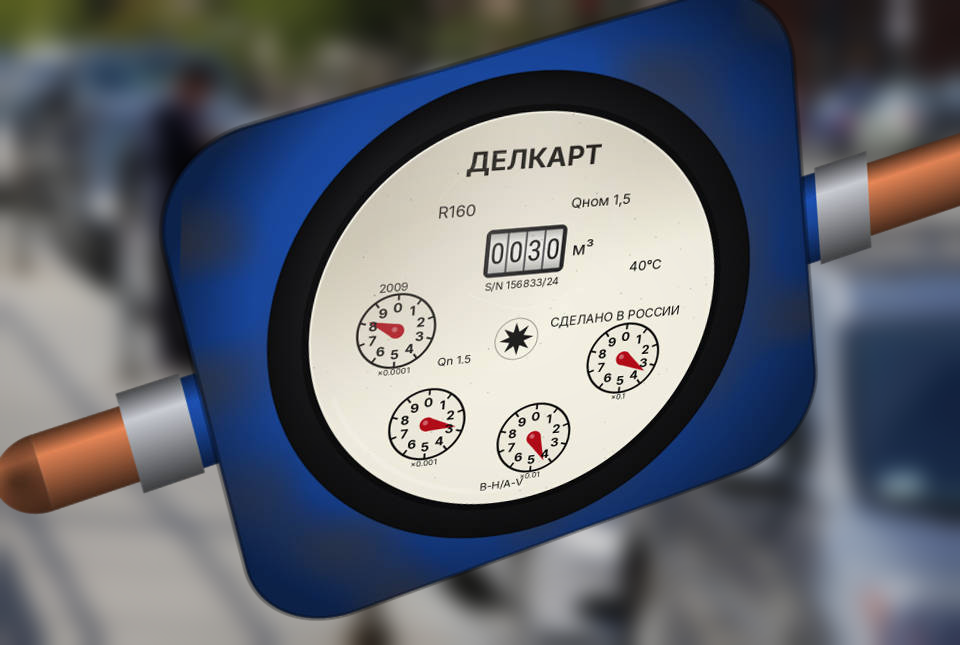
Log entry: 30.3428 m³
